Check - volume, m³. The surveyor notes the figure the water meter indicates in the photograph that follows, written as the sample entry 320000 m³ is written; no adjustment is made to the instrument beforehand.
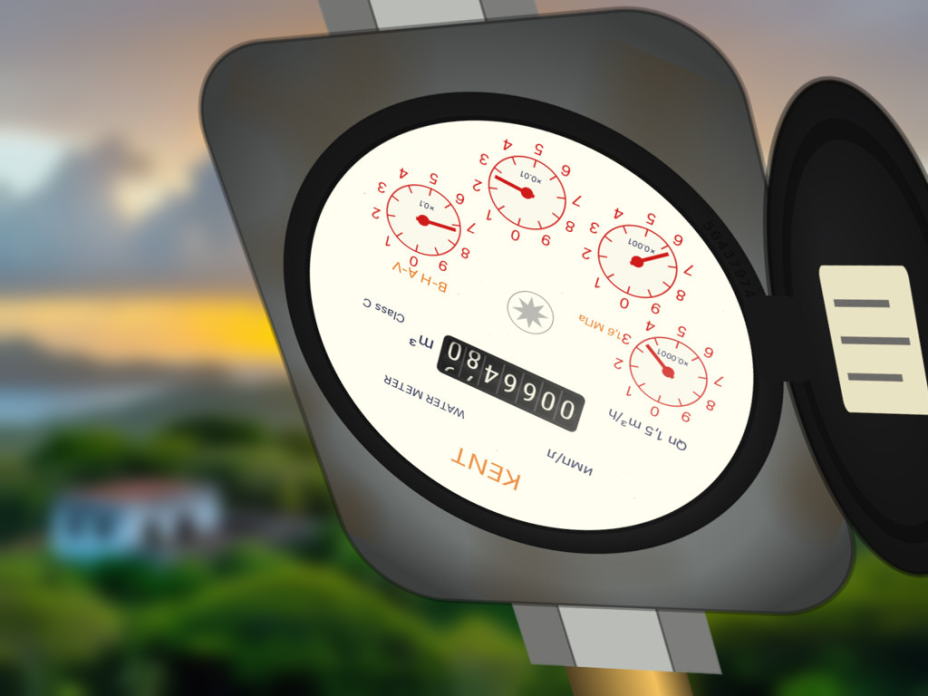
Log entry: 66479.7263 m³
